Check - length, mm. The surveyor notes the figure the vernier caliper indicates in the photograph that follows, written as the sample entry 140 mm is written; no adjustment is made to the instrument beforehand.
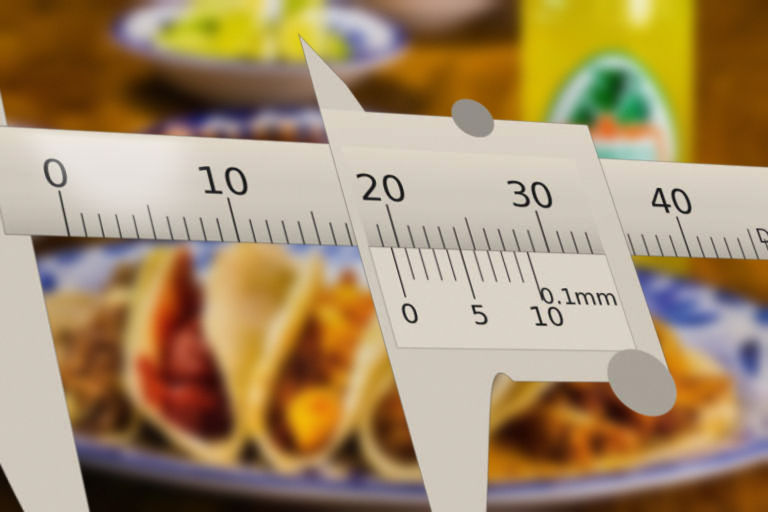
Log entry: 19.5 mm
